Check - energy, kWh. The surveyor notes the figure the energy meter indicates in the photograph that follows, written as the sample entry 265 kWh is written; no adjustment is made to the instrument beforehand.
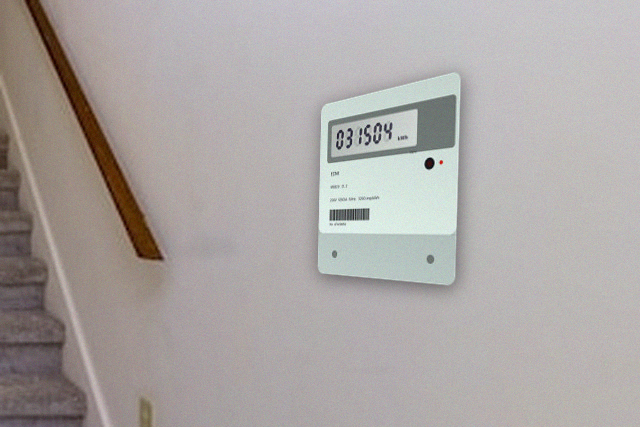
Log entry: 31504 kWh
